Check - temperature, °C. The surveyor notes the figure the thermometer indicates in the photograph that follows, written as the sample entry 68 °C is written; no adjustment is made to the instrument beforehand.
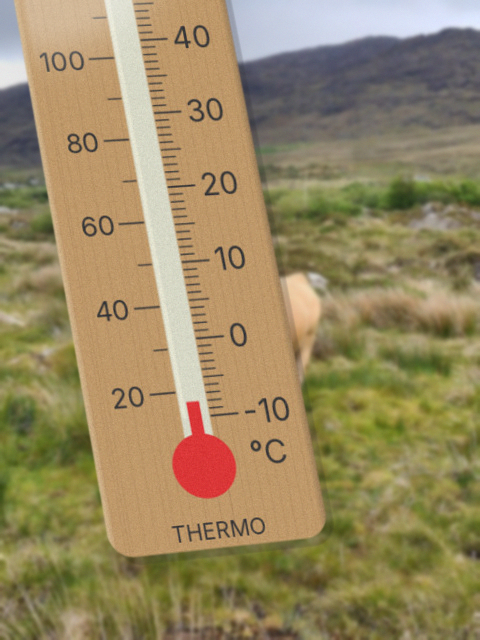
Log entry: -8 °C
